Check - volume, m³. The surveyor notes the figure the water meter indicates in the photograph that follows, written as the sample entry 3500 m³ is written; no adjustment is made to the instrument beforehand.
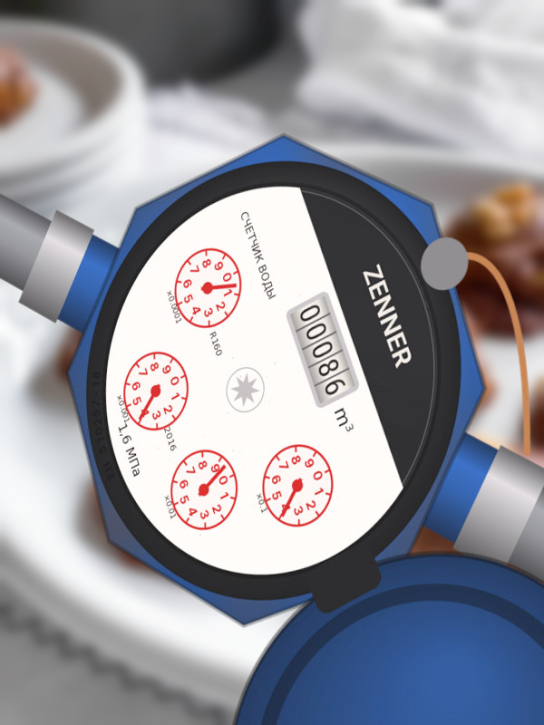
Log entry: 86.3940 m³
